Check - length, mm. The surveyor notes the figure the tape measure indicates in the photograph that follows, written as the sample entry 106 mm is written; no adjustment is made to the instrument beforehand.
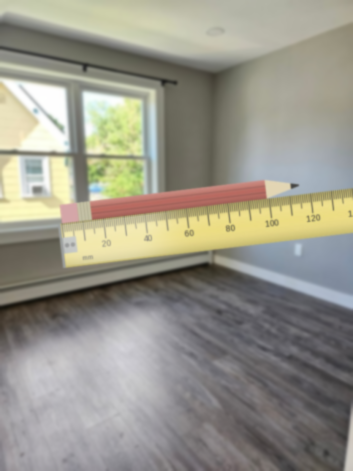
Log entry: 115 mm
